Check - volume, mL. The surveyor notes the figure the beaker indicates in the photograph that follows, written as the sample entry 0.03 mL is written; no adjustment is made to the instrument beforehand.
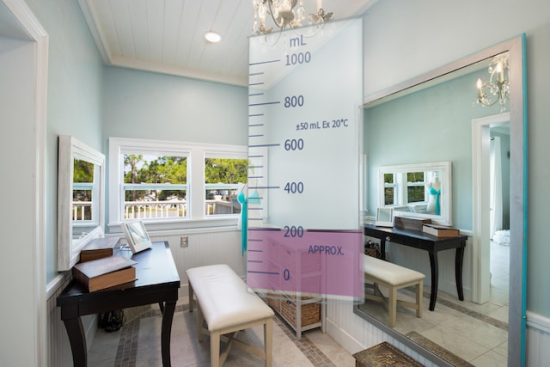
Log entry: 200 mL
